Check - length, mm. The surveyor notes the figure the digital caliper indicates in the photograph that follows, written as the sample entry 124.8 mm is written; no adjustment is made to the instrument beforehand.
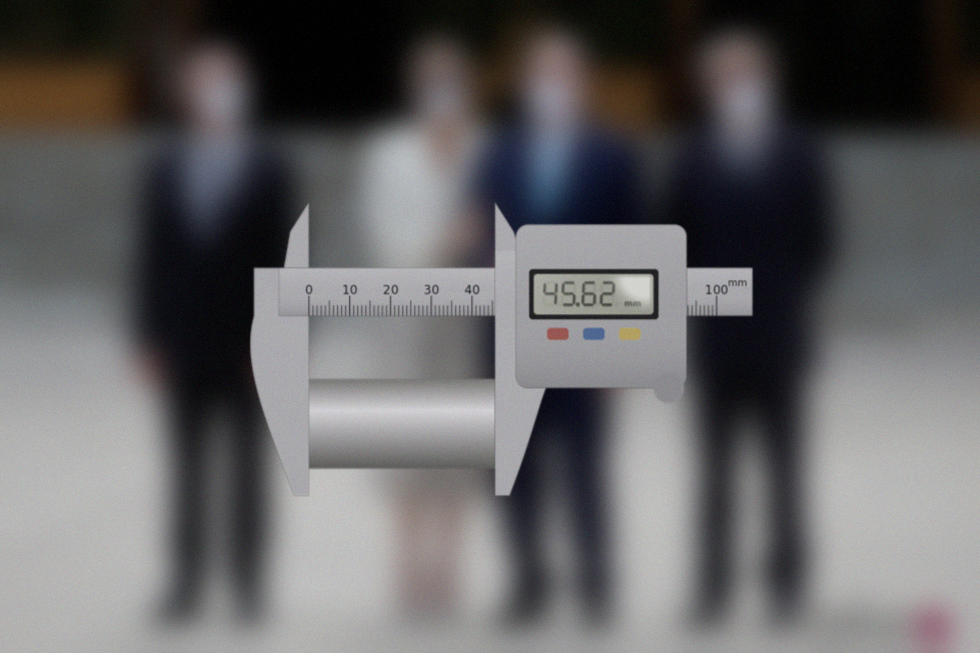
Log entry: 45.62 mm
